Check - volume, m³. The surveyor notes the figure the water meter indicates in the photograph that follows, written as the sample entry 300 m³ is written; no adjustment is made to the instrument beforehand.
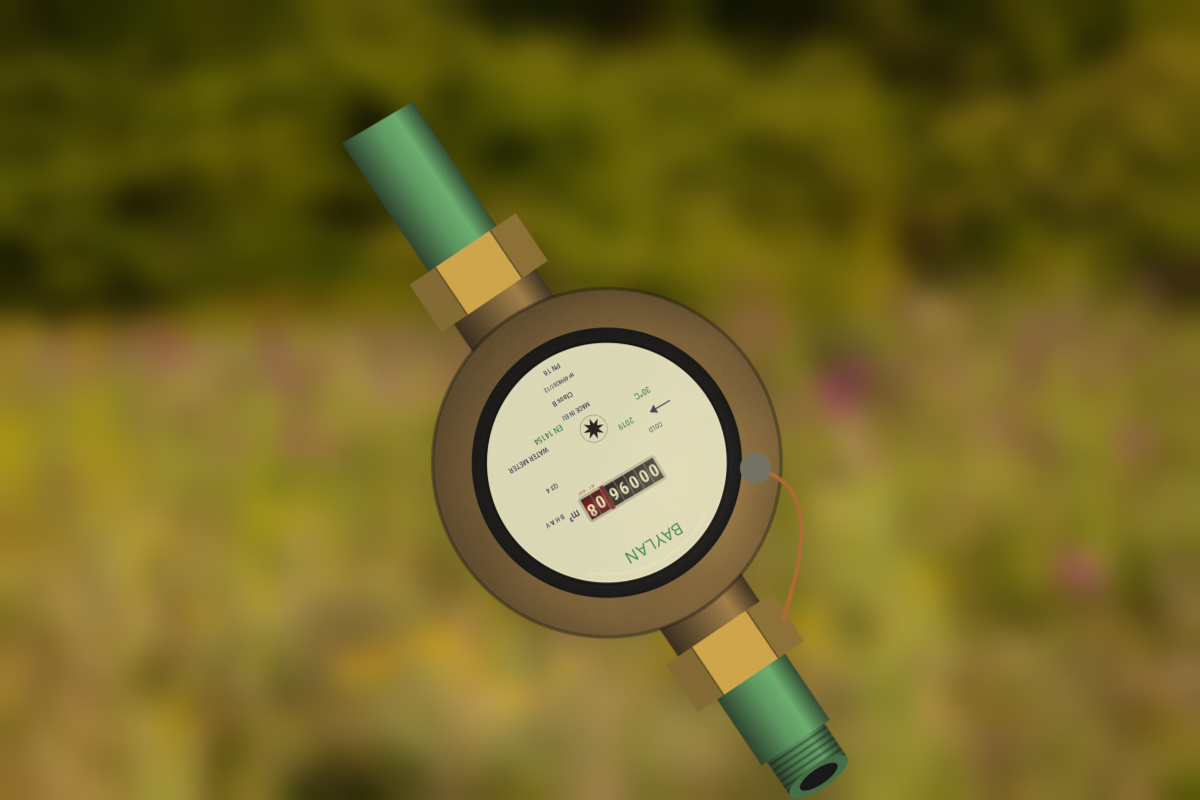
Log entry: 96.08 m³
